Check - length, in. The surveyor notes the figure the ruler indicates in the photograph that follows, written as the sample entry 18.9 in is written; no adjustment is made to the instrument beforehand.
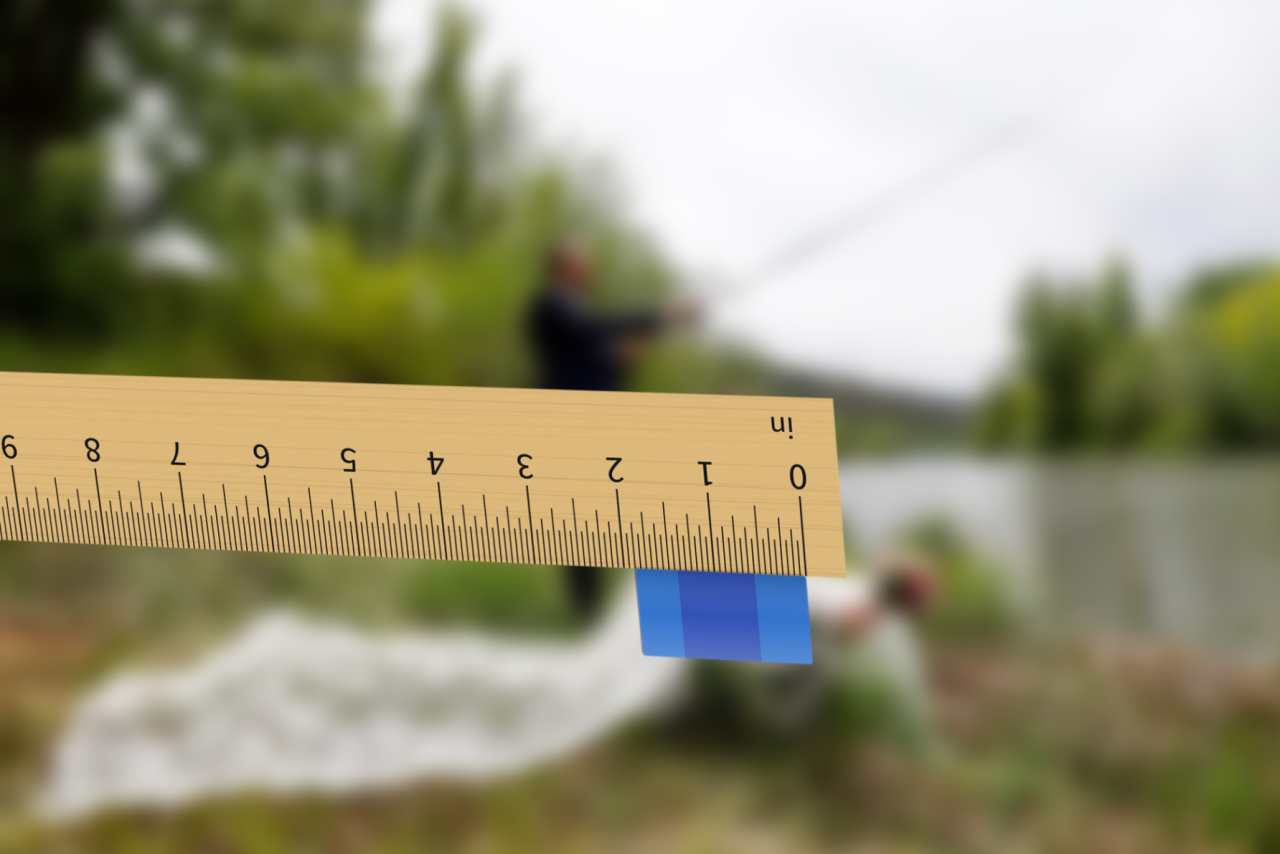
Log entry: 1.875 in
